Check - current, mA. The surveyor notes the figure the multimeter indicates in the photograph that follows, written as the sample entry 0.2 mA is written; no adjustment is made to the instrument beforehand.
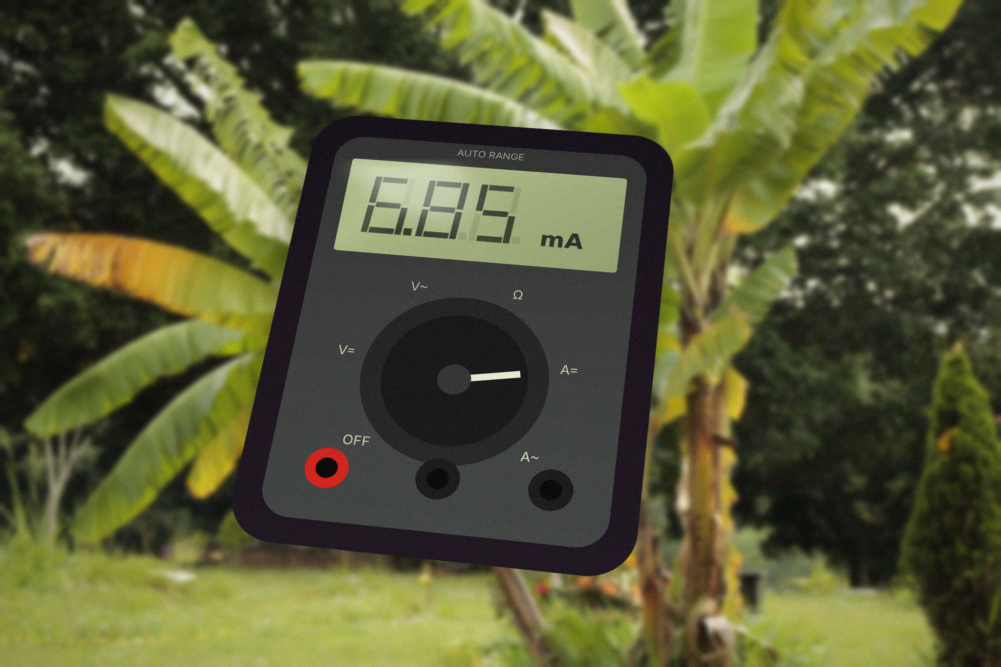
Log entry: 6.85 mA
